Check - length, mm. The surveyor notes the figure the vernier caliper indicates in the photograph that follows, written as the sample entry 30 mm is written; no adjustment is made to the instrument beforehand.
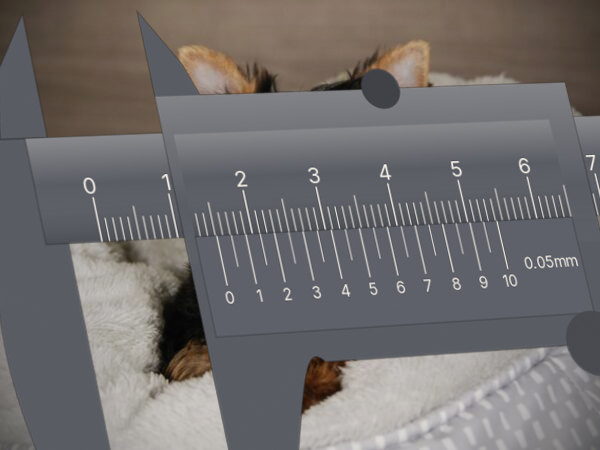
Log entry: 15.2 mm
